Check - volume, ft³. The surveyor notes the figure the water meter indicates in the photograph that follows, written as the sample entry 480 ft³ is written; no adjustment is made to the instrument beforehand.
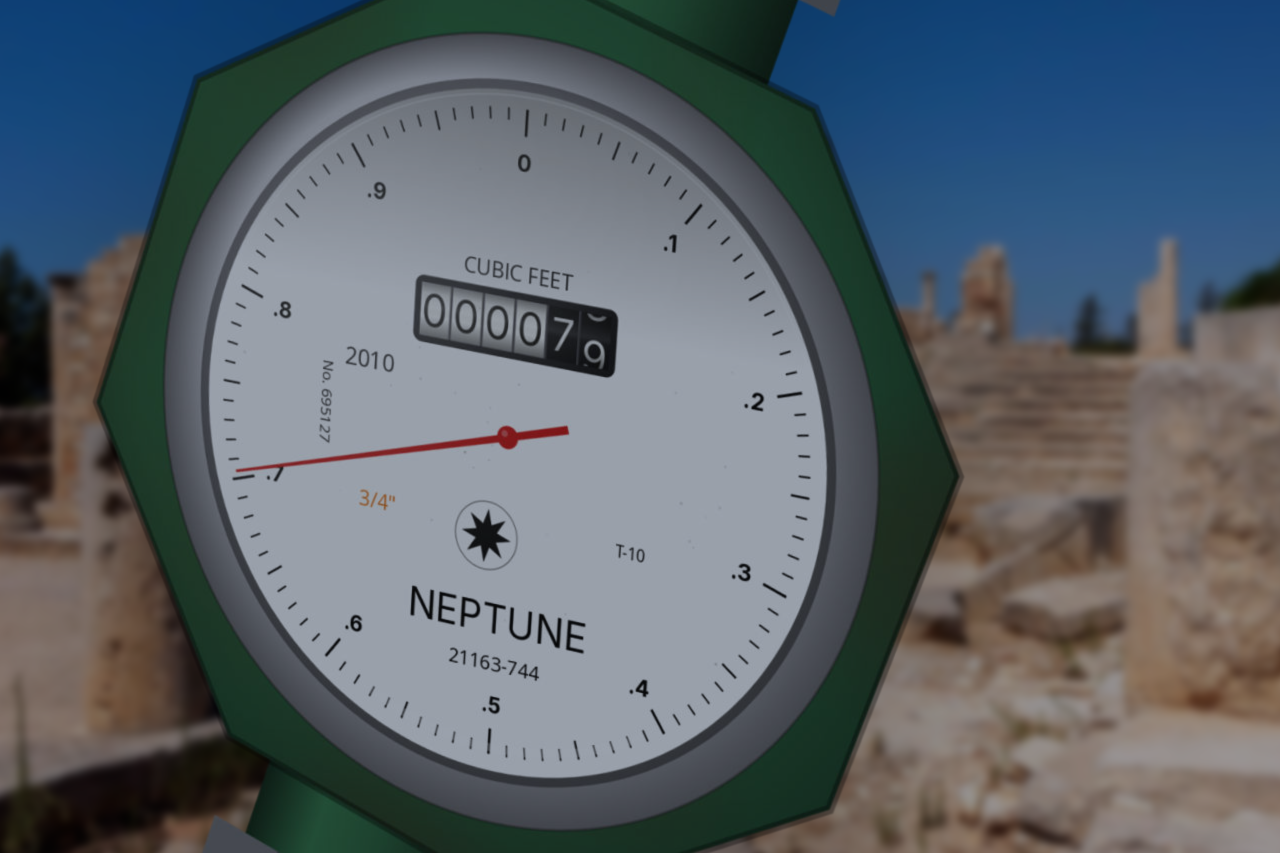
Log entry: 78.70 ft³
